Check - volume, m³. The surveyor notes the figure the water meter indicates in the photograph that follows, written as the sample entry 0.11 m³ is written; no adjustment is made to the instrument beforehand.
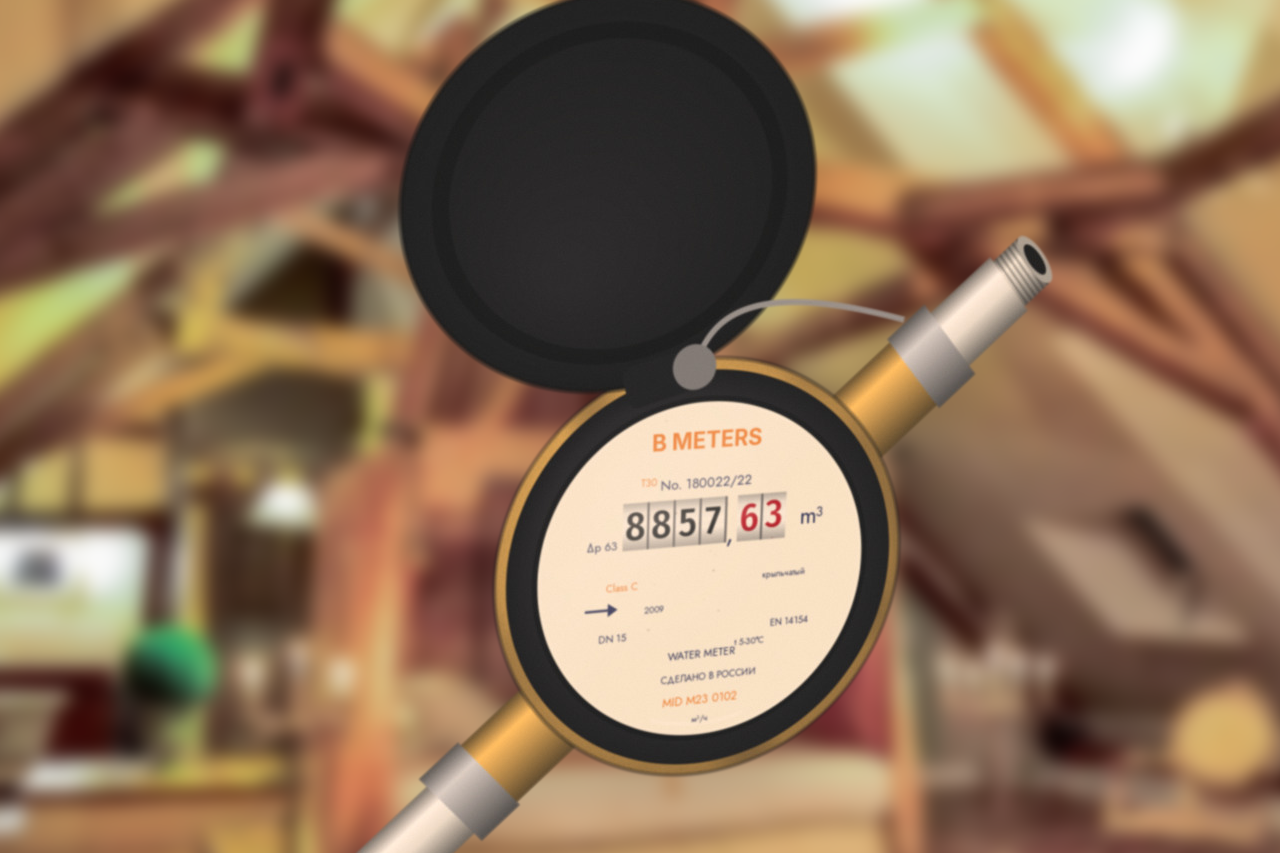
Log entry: 8857.63 m³
